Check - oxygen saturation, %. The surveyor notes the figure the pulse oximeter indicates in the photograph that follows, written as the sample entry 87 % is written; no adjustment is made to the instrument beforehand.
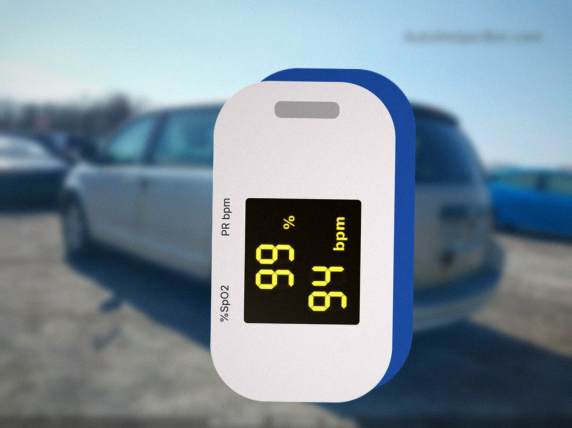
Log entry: 99 %
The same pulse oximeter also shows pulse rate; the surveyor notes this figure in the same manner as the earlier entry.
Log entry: 94 bpm
